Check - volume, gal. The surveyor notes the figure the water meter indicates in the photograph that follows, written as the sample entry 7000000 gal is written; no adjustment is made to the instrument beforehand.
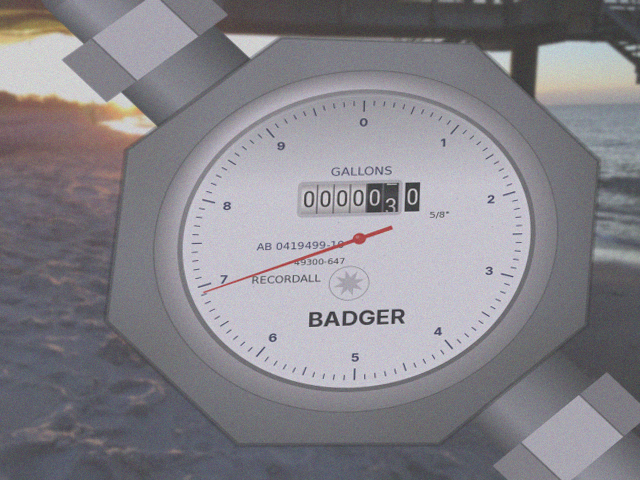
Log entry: 26.9 gal
